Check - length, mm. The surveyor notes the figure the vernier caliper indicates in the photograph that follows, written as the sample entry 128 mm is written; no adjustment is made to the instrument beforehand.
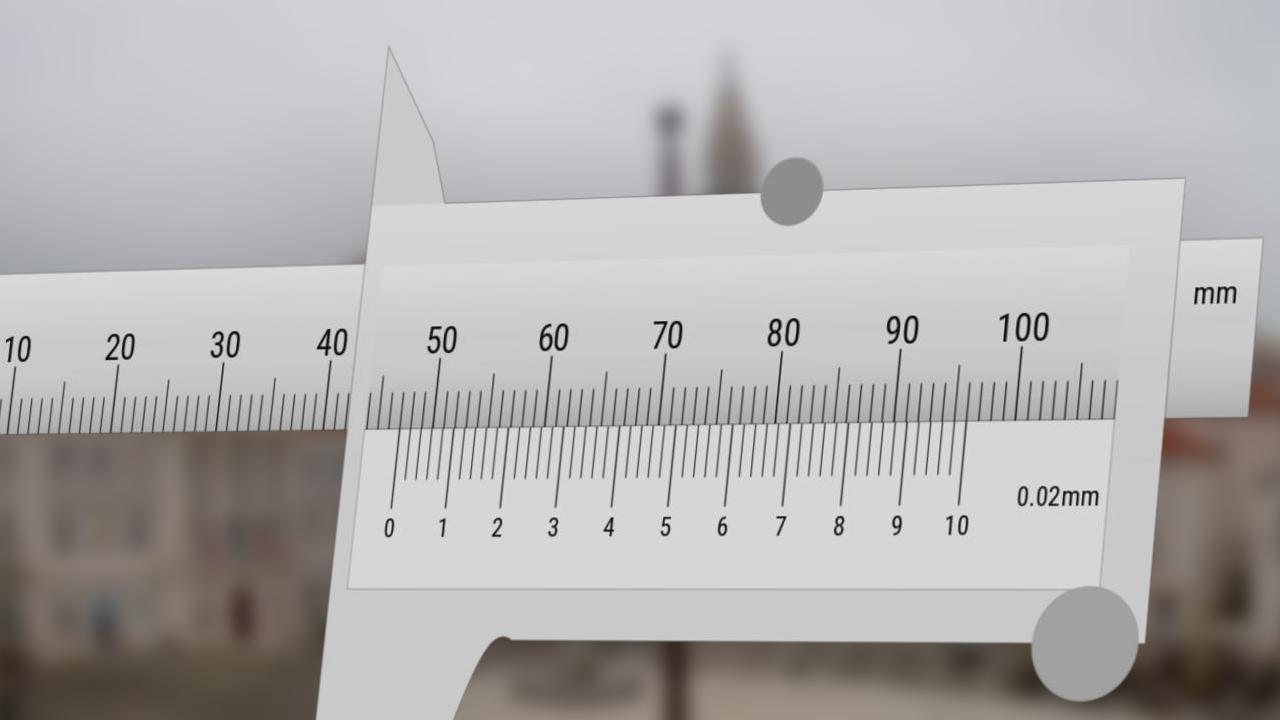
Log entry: 47.0 mm
